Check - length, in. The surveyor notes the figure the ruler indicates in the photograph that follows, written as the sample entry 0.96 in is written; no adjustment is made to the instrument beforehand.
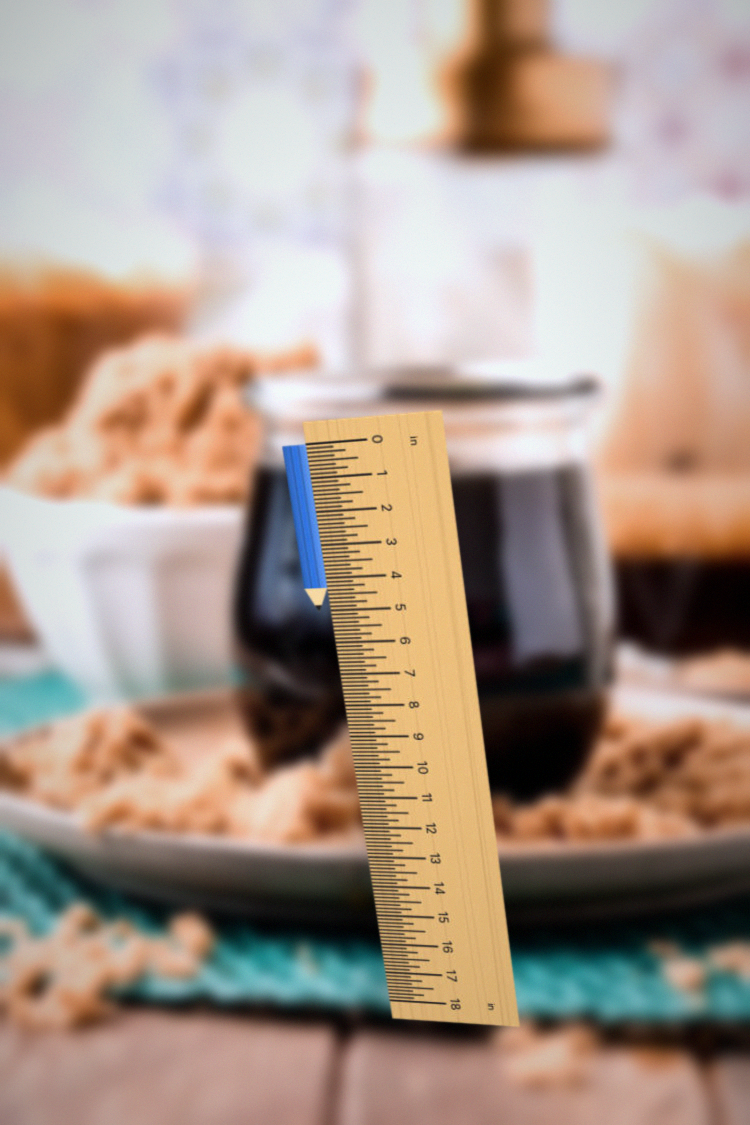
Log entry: 5 in
